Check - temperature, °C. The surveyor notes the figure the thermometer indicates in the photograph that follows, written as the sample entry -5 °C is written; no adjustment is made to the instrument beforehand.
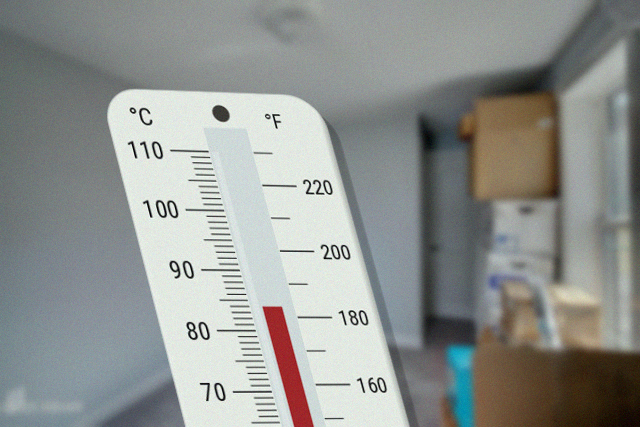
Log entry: 84 °C
